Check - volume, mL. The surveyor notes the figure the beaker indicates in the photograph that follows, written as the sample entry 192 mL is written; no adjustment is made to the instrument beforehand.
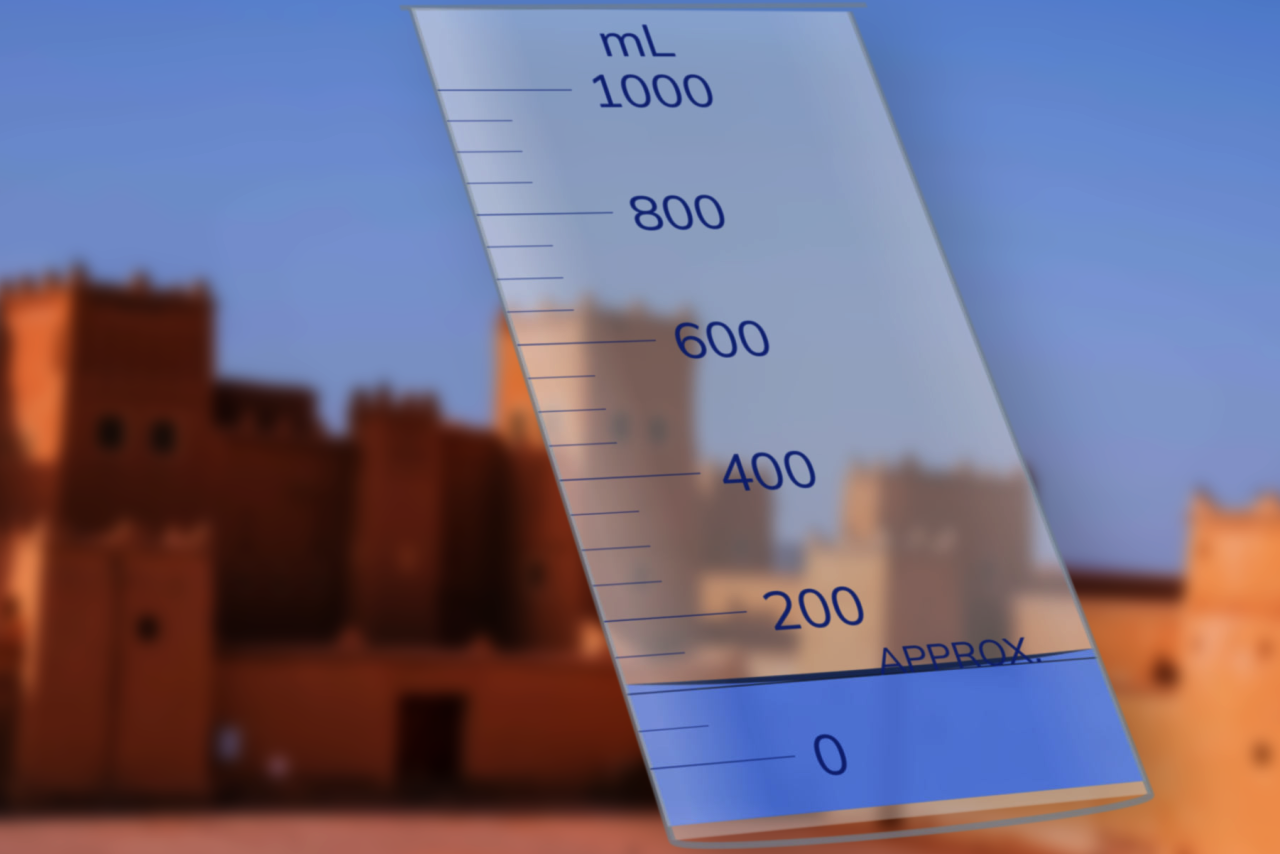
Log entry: 100 mL
